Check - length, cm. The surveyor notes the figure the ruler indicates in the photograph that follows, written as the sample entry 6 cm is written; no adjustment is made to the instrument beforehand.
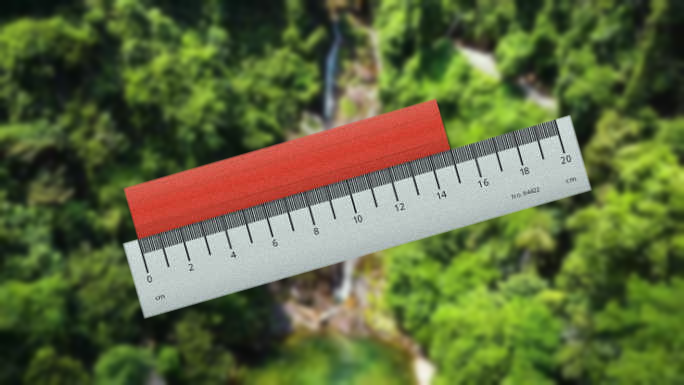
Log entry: 15 cm
